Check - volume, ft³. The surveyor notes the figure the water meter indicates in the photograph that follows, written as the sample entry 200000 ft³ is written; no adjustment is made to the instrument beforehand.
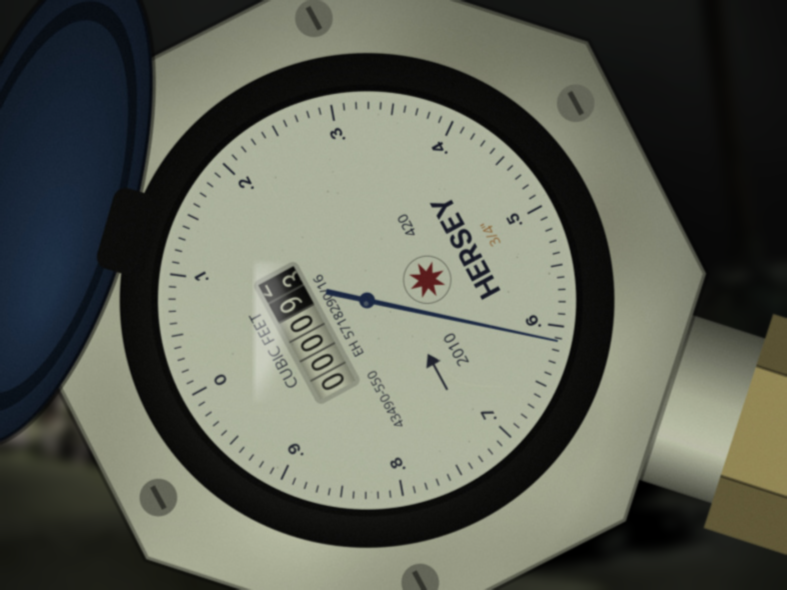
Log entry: 92.61 ft³
